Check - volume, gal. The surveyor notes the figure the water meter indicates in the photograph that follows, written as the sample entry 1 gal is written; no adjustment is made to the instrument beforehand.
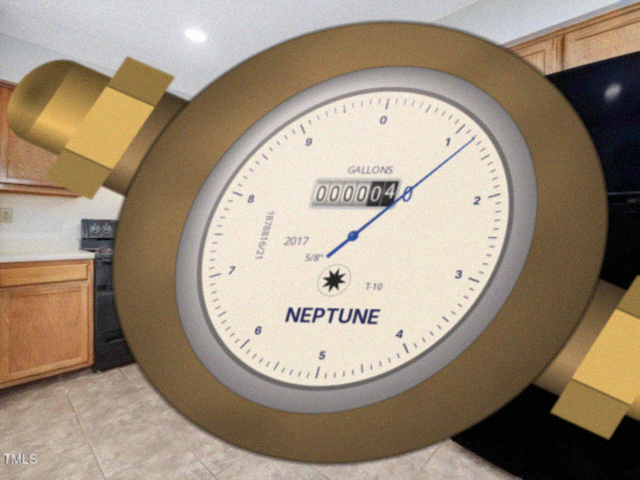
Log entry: 41.2 gal
